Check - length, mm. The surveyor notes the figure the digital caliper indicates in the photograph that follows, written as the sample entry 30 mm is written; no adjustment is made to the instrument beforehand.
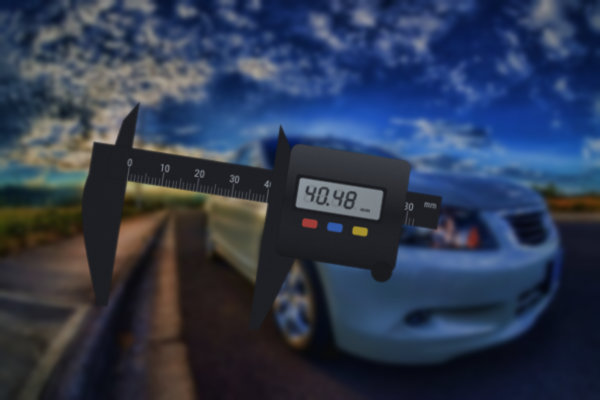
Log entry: 40.48 mm
